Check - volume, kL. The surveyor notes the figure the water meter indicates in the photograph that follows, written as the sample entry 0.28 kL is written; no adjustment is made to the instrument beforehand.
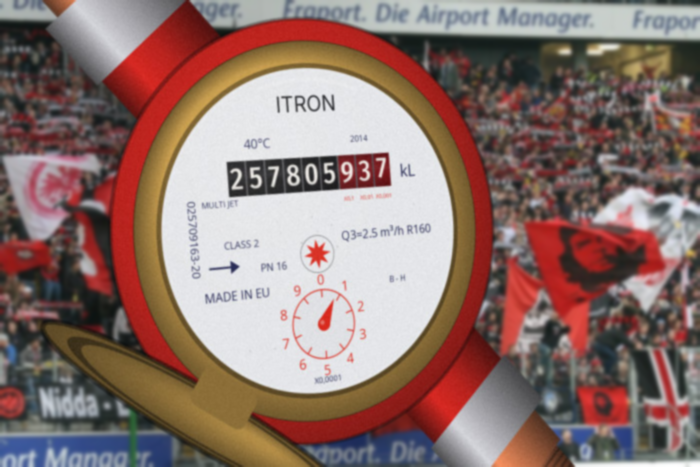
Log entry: 257805.9370 kL
